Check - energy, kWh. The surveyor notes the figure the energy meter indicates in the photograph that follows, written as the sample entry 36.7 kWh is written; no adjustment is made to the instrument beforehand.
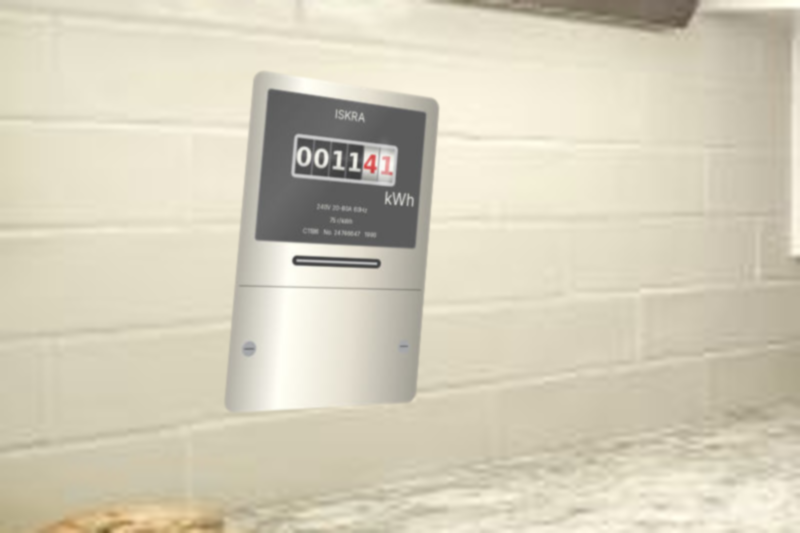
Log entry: 11.41 kWh
